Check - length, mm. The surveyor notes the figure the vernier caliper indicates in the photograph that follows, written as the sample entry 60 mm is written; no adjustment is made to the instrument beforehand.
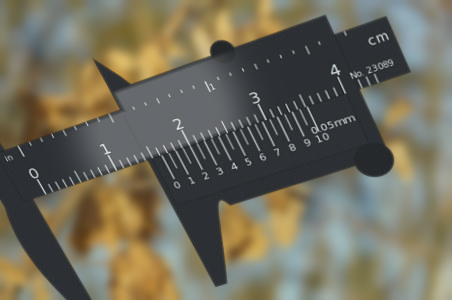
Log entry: 16.2 mm
